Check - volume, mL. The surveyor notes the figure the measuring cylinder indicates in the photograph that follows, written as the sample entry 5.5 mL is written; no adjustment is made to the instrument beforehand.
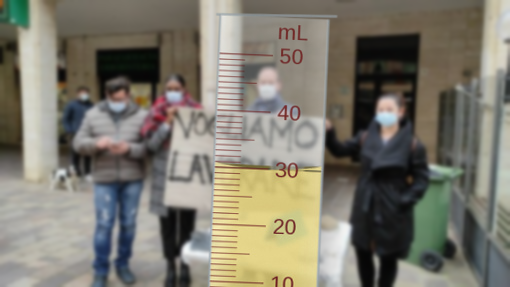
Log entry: 30 mL
